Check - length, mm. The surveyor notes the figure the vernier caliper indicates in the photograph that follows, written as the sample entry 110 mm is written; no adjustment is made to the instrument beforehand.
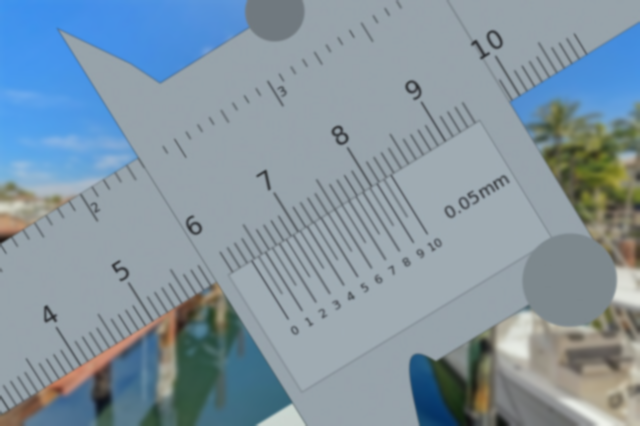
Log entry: 63.6 mm
